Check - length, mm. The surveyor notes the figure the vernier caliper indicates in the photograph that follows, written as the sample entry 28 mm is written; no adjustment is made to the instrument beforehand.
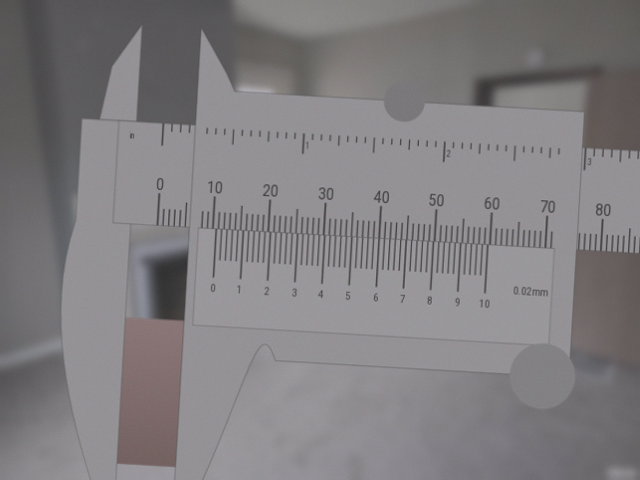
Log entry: 10.6 mm
